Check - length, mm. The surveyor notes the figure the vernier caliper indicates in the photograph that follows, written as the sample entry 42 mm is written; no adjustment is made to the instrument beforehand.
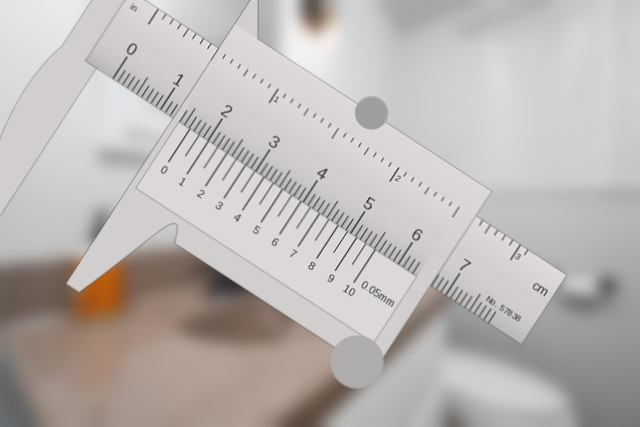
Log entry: 16.2 mm
